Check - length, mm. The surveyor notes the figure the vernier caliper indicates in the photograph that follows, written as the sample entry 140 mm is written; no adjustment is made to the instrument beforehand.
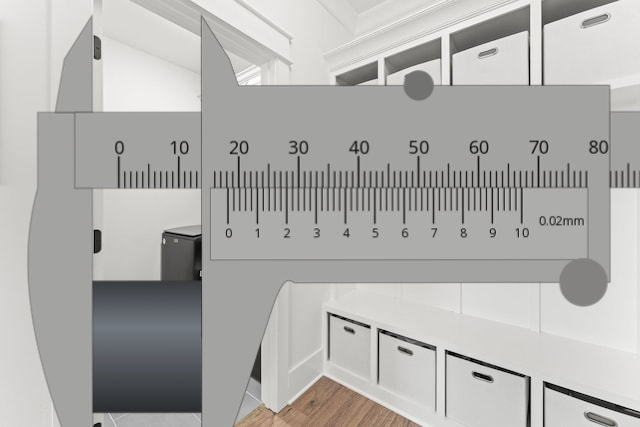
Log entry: 18.2 mm
